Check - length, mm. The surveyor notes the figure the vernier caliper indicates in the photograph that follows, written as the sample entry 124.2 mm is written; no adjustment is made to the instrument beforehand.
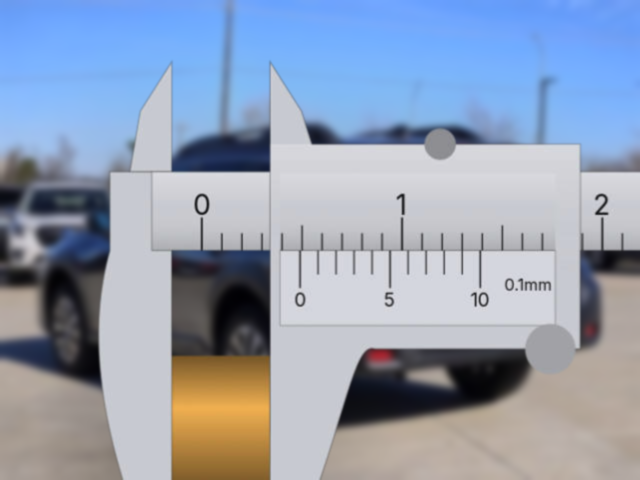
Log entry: 4.9 mm
